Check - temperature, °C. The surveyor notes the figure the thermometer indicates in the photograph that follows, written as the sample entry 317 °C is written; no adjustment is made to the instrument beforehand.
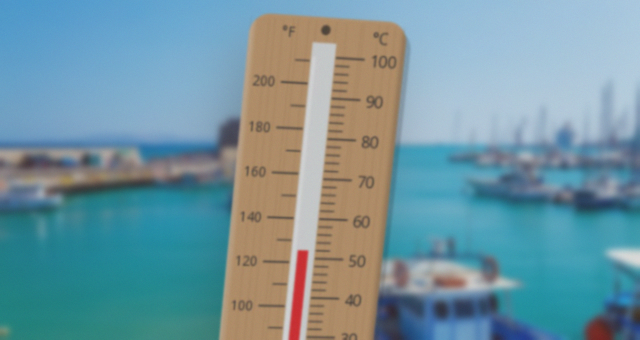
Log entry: 52 °C
